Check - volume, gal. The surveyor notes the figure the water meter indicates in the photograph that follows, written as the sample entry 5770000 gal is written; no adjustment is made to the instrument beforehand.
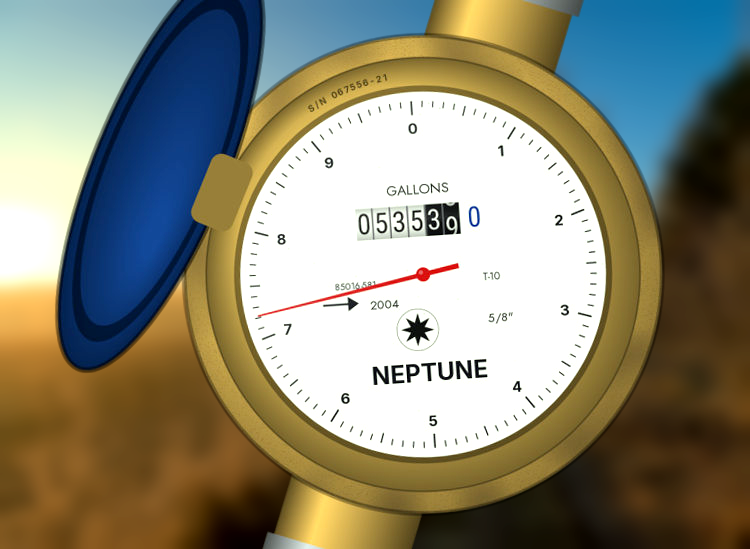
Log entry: 535387.2 gal
